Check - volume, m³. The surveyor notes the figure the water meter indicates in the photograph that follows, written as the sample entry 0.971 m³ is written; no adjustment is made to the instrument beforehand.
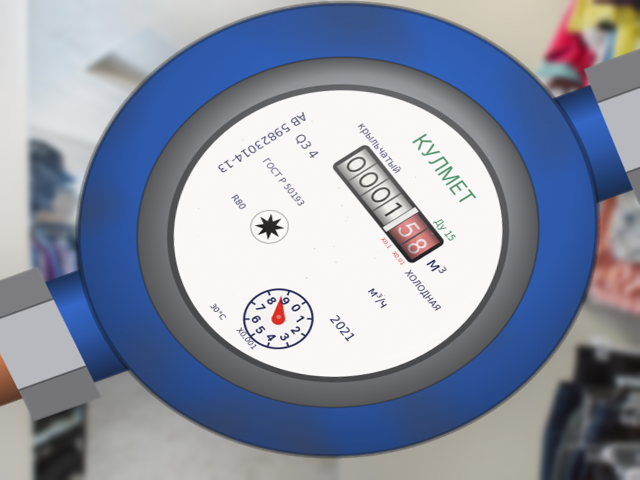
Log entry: 1.578 m³
